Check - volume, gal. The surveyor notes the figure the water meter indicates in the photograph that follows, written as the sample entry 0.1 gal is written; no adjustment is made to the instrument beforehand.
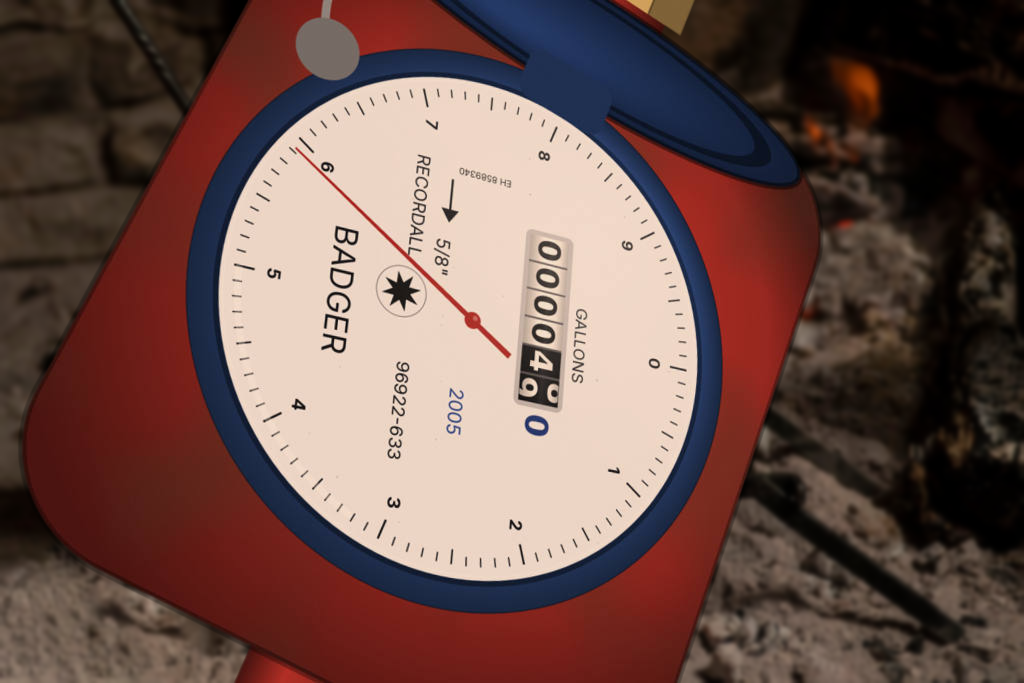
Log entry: 485.9 gal
